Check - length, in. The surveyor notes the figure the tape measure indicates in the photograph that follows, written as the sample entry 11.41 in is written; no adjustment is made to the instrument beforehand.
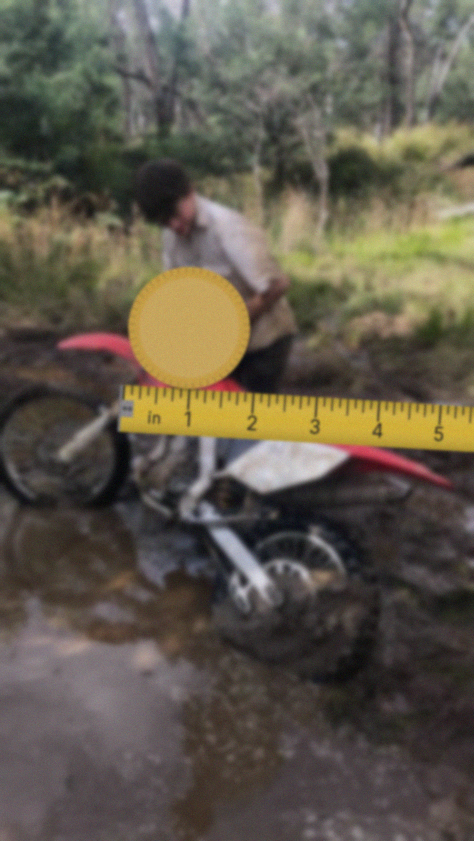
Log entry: 1.875 in
